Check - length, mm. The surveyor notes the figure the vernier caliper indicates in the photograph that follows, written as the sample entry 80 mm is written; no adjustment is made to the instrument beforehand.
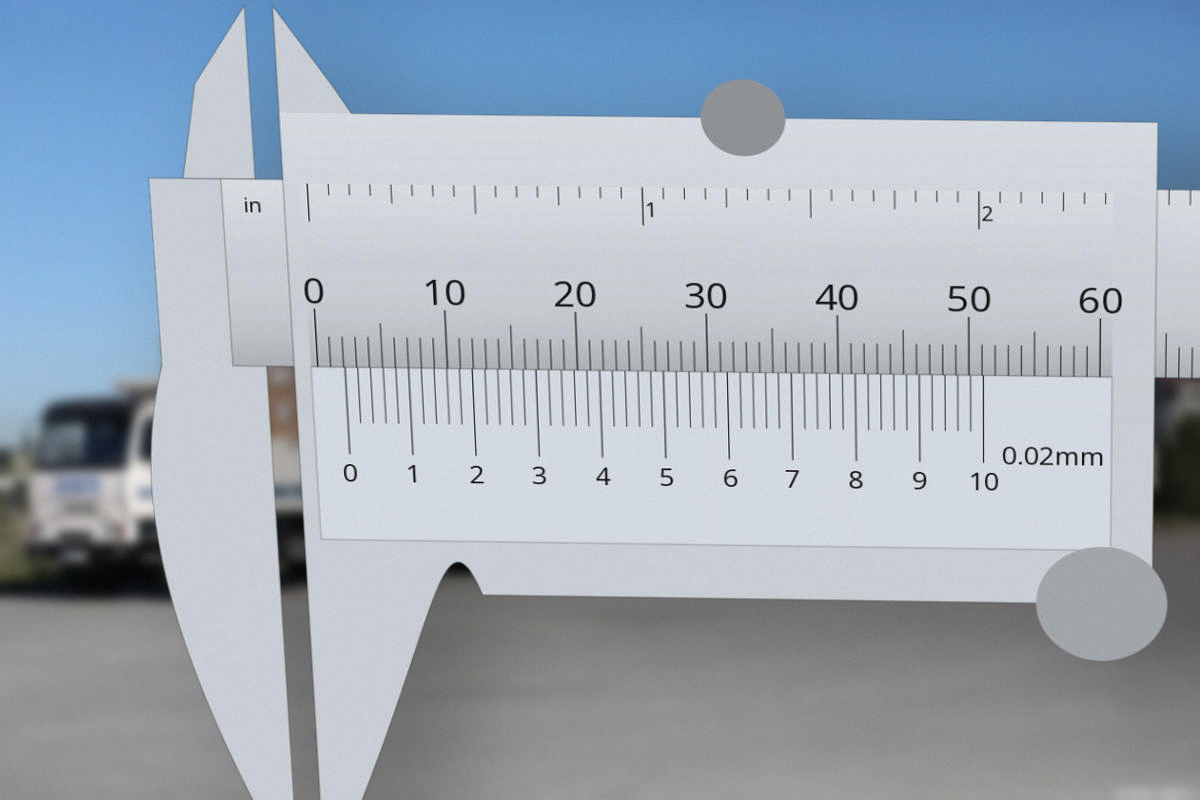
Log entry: 2.1 mm
